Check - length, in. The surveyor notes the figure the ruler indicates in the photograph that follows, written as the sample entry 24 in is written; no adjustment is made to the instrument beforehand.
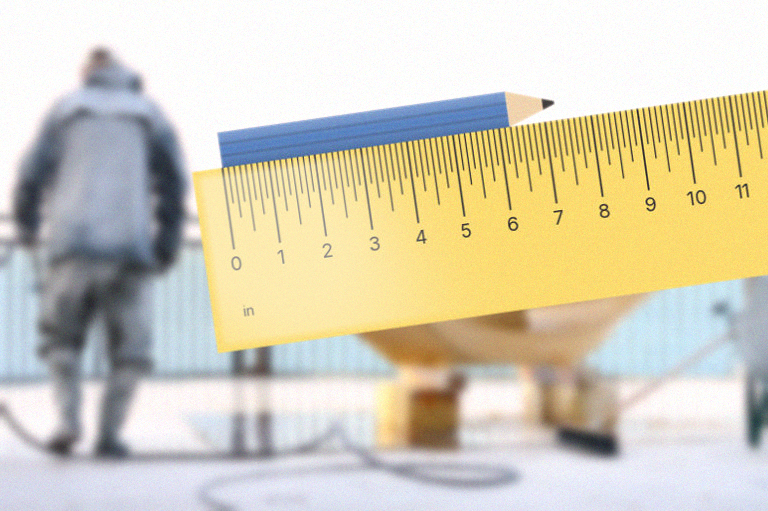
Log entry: 7.25 in
